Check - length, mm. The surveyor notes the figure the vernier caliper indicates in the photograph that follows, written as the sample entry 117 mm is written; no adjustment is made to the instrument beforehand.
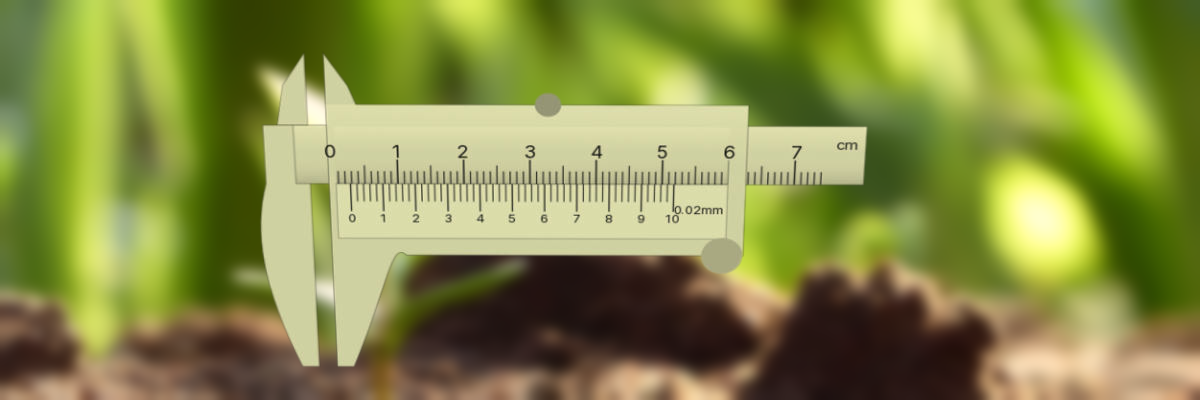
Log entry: 2.8 mm
